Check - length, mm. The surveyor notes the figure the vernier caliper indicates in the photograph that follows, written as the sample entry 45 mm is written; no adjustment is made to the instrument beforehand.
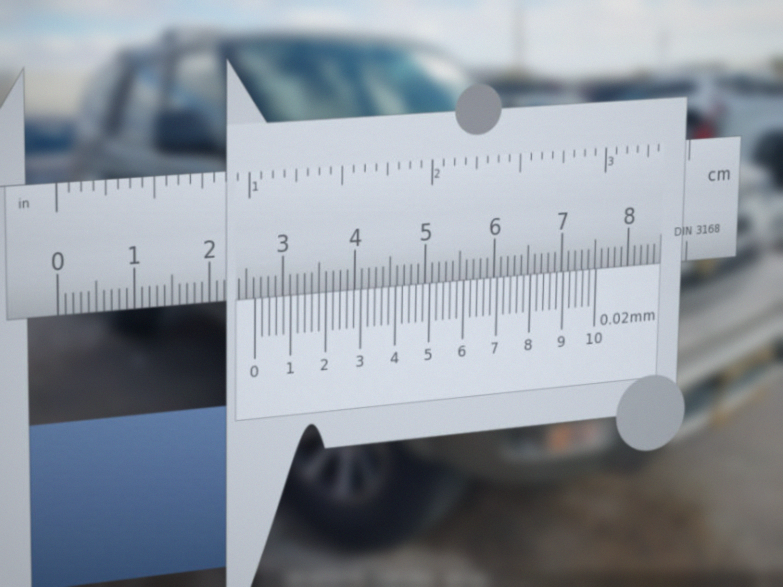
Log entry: 26.2 mm
